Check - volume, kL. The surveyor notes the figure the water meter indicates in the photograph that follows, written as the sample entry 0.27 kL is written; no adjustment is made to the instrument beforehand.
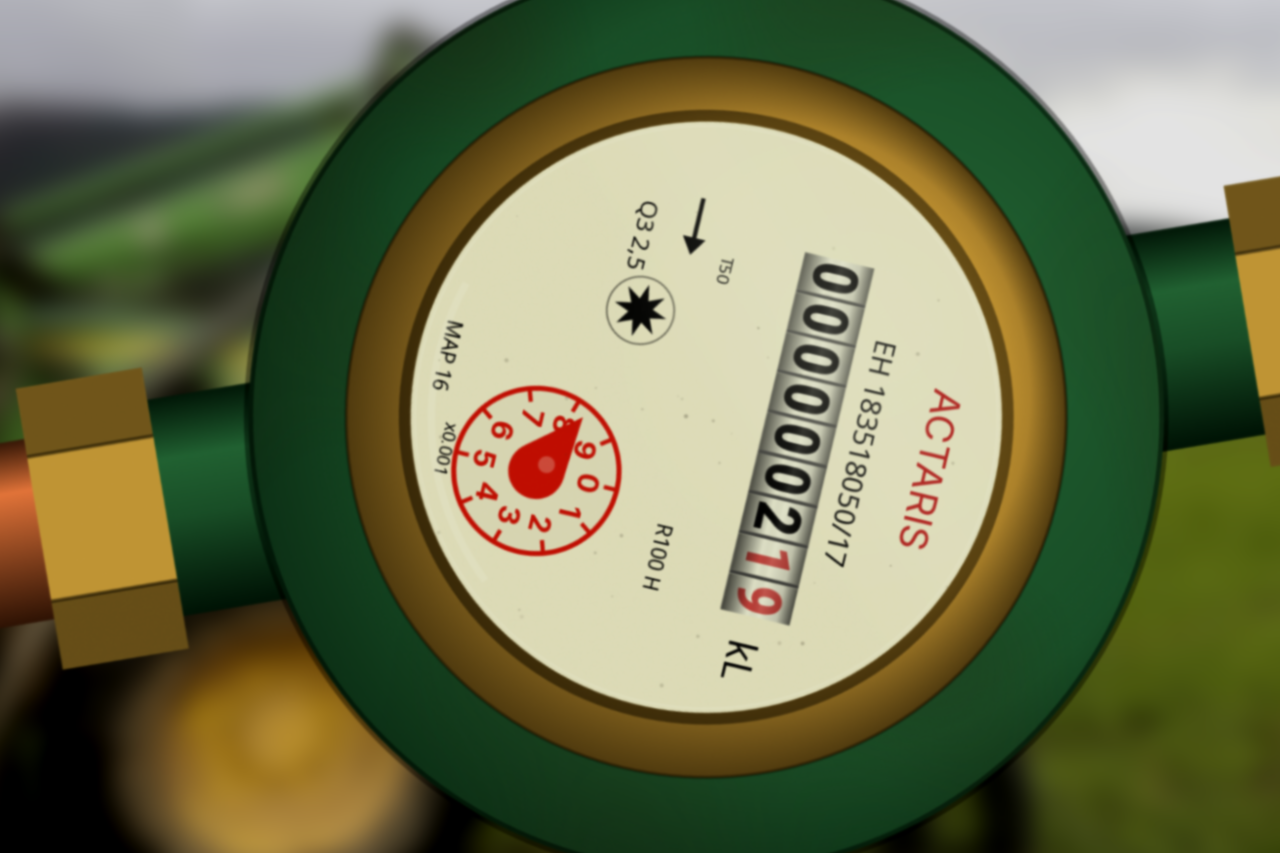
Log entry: 2.198 kL
